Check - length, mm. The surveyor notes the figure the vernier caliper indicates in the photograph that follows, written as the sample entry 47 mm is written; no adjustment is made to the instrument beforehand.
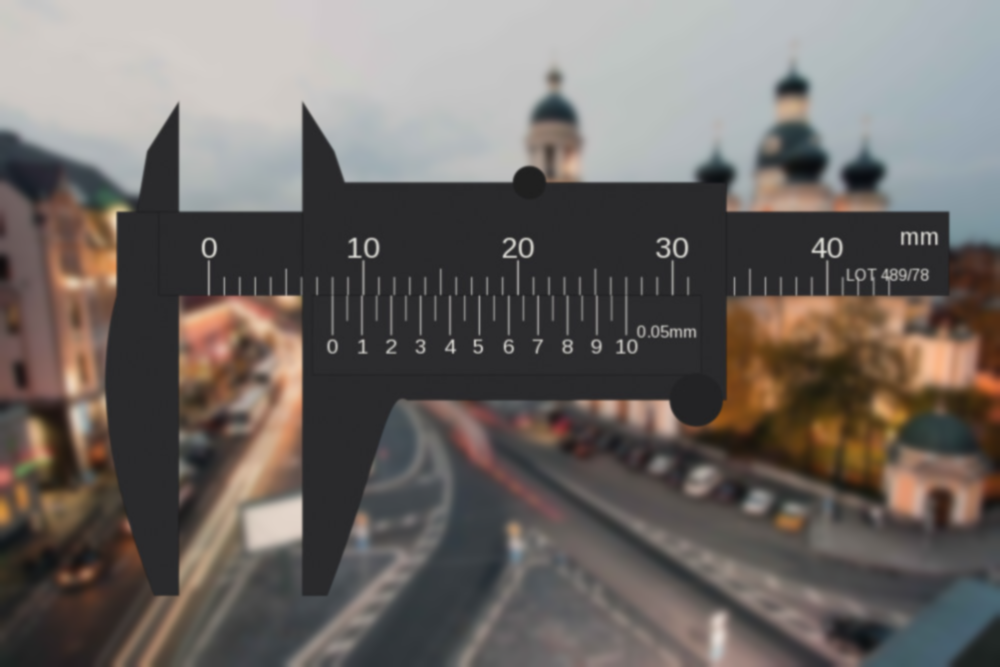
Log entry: 8.0 mm
